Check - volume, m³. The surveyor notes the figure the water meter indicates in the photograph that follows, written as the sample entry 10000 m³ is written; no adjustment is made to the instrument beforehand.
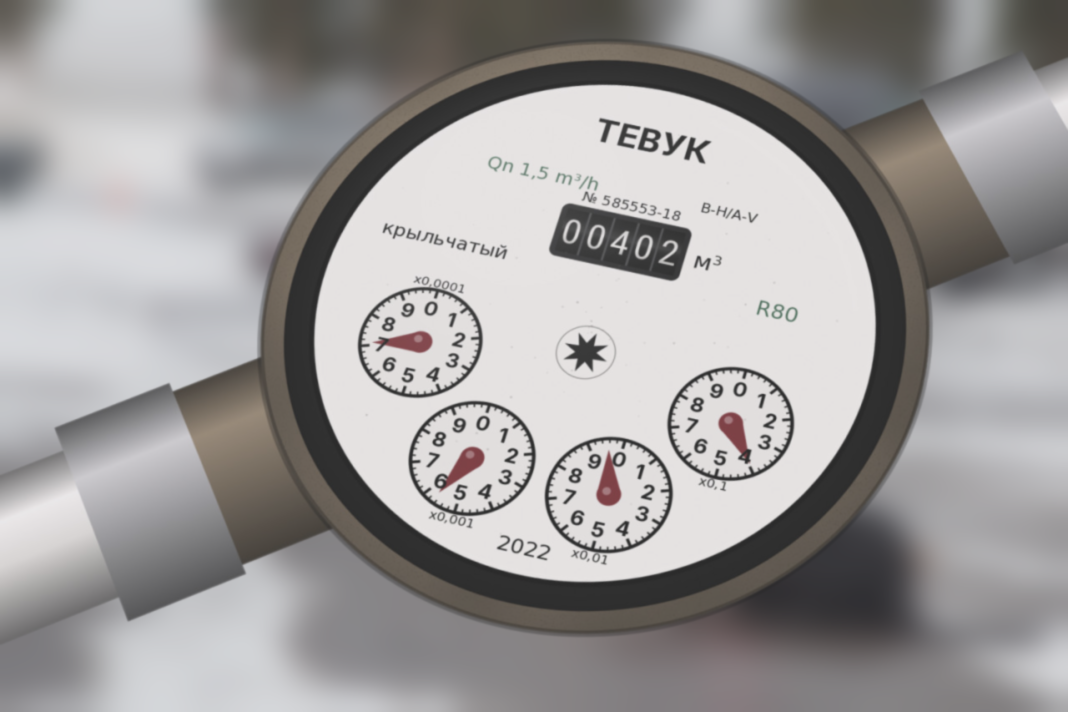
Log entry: 402.3957 m³
